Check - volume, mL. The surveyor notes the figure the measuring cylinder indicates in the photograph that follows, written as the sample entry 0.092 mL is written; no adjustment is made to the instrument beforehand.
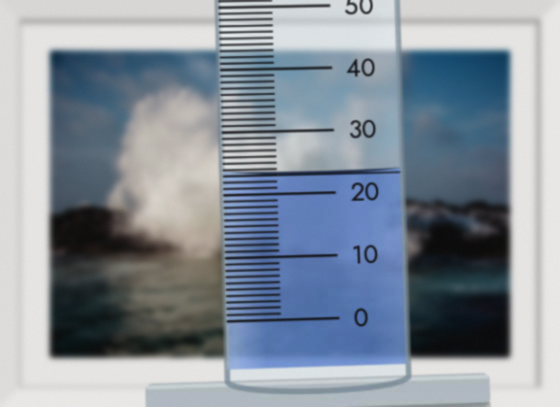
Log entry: 23 mL
